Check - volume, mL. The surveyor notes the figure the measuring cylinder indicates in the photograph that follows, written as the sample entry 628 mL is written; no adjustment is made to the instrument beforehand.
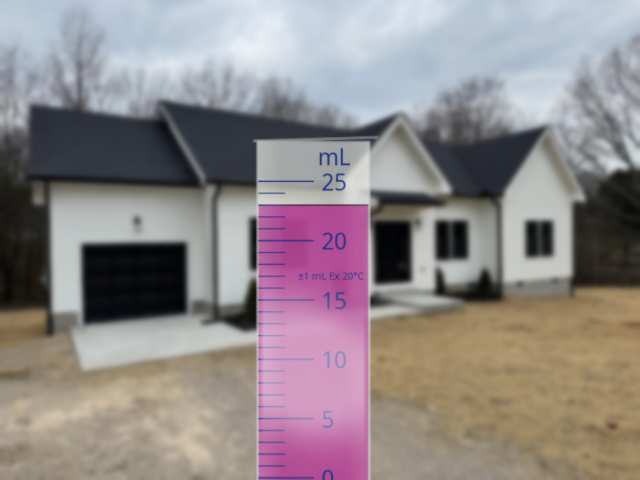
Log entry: 23 mL
